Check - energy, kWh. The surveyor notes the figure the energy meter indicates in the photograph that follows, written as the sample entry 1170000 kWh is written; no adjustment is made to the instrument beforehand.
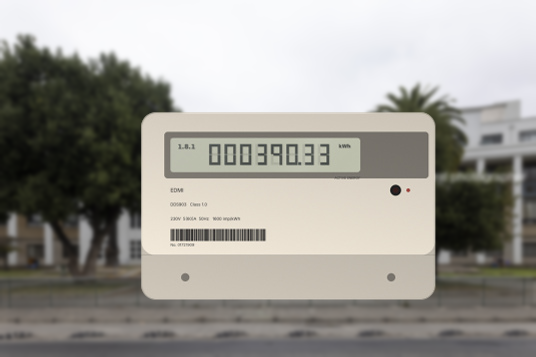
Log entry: 390.33 kWh
